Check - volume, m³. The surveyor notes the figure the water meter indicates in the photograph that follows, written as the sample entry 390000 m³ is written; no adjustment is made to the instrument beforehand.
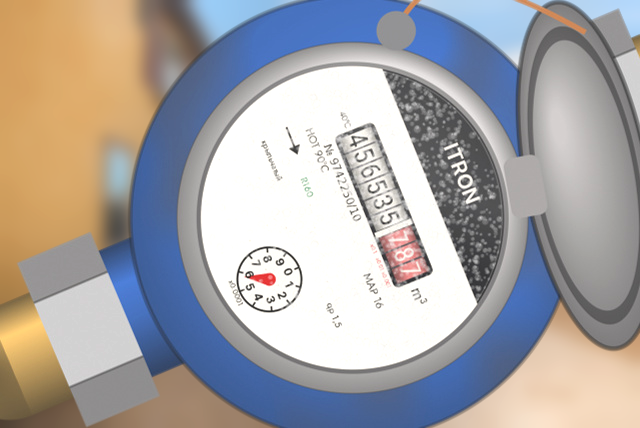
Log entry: 456535.7875 m³
